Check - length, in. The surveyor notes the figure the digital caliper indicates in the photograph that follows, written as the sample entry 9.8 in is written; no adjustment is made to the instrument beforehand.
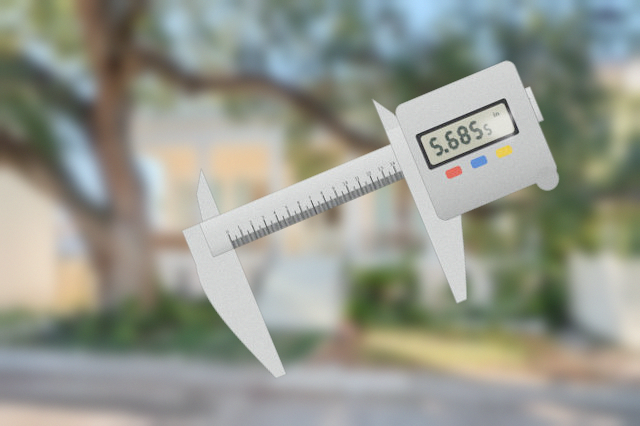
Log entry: 5.6855 in
